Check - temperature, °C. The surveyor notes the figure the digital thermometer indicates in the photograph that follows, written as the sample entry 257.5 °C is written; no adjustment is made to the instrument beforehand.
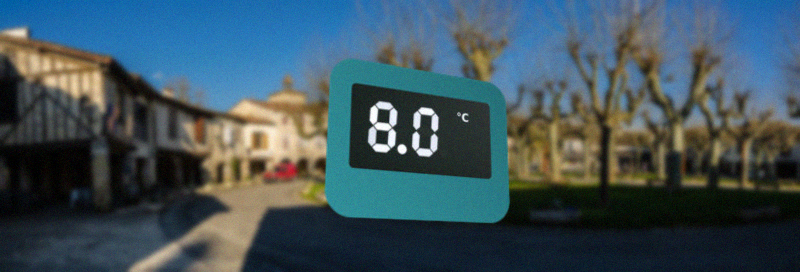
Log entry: 8.0 °C
